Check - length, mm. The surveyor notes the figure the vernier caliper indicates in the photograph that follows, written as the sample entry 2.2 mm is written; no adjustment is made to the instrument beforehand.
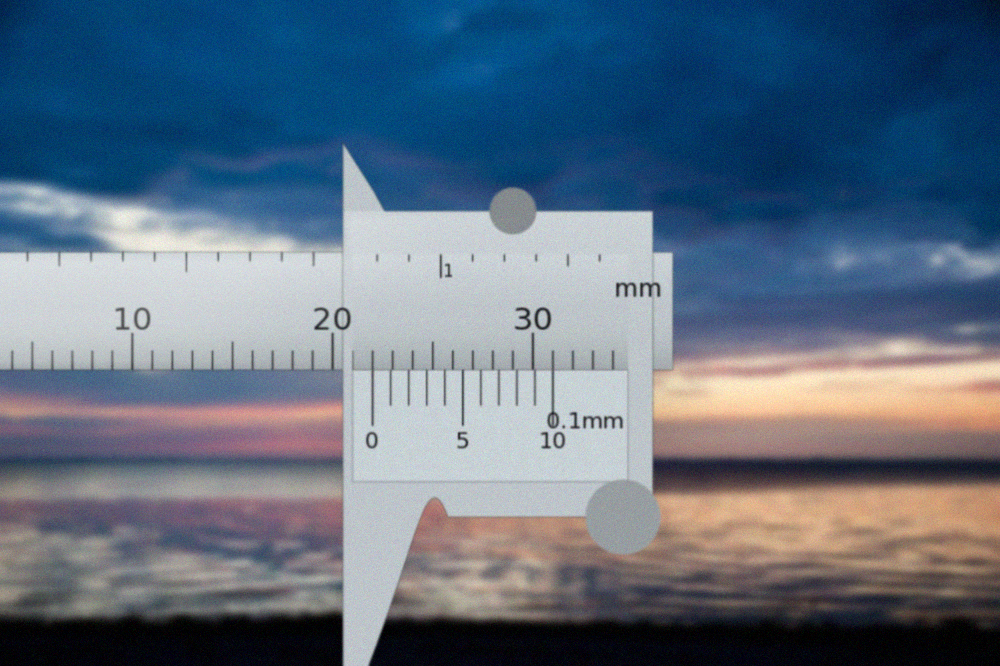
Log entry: 22.0 mm
